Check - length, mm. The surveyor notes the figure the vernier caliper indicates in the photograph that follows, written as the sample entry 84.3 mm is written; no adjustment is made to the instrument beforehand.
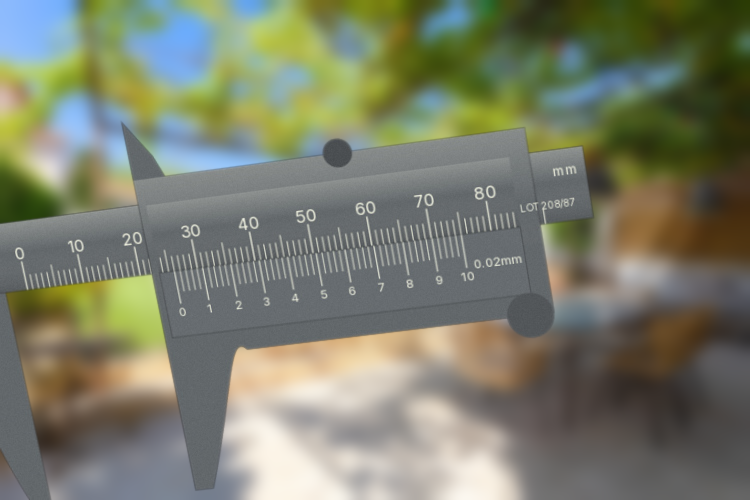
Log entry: 26.0 mm
